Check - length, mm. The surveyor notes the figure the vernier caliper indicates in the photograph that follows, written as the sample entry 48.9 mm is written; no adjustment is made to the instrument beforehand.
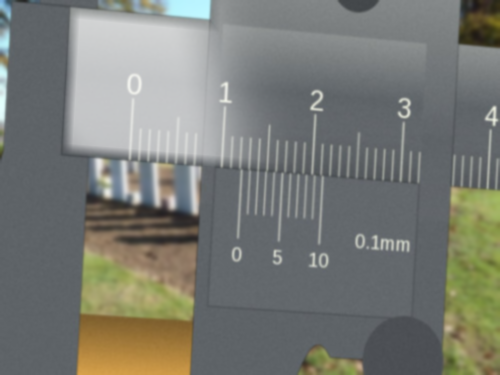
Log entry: 12.2 mm
